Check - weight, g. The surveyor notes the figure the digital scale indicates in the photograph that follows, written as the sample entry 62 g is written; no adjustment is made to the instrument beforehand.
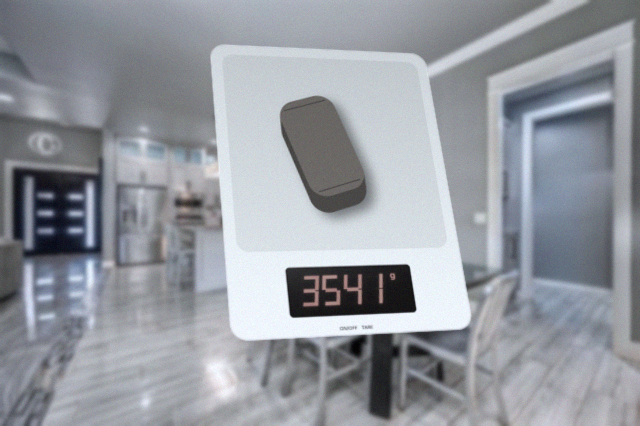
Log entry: 3541 g
